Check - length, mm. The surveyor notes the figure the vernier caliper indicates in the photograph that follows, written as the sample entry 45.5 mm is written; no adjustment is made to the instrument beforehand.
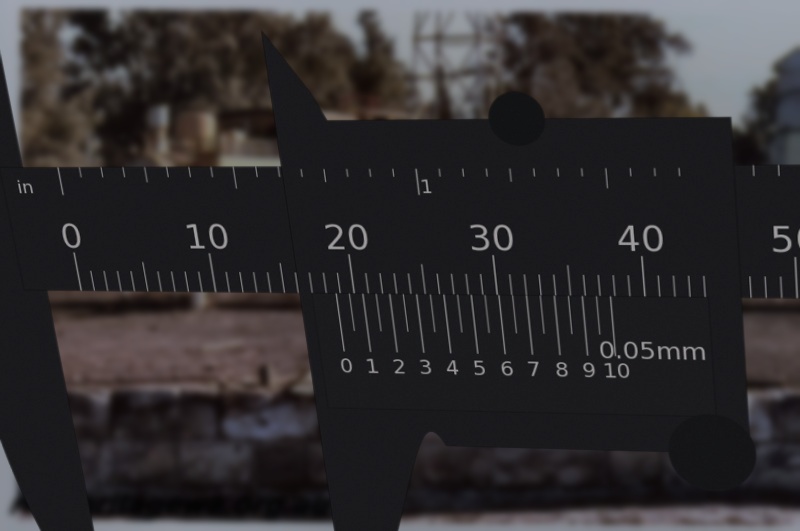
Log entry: 18.7 mm
